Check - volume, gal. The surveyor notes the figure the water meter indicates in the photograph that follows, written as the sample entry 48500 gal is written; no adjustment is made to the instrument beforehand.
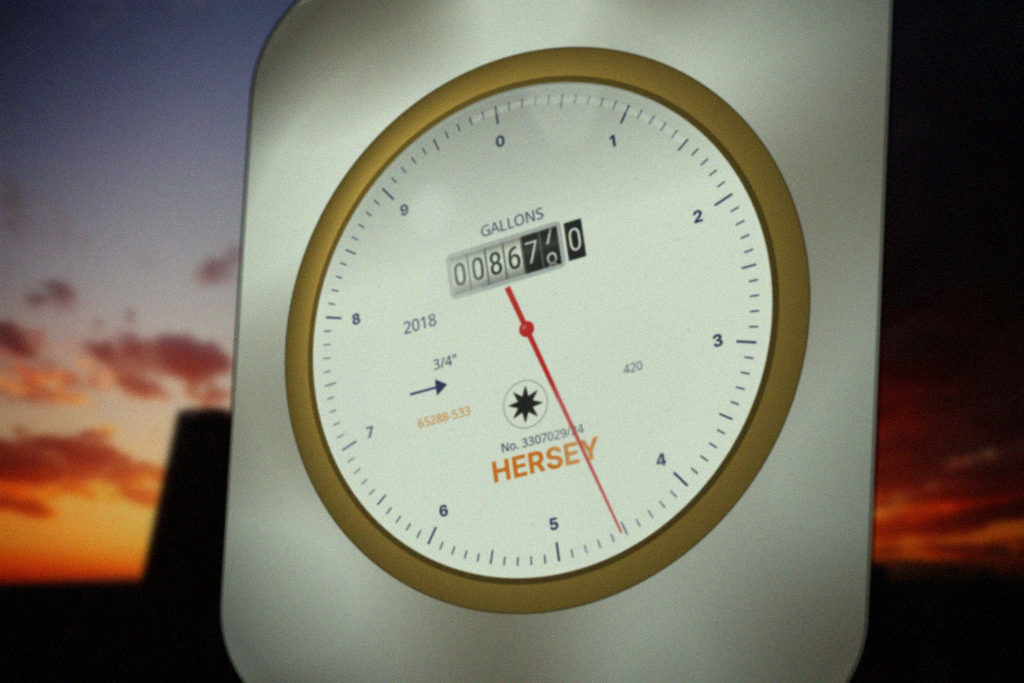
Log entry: 86774.5 gal
